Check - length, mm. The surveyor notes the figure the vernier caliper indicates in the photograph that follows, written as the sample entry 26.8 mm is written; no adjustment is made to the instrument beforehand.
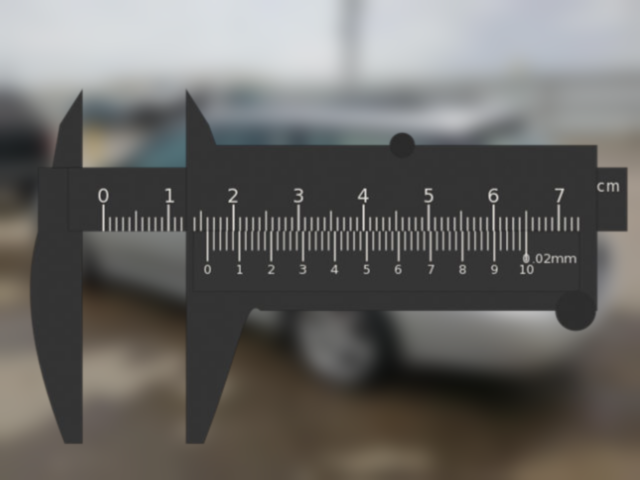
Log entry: 16.0 mm
